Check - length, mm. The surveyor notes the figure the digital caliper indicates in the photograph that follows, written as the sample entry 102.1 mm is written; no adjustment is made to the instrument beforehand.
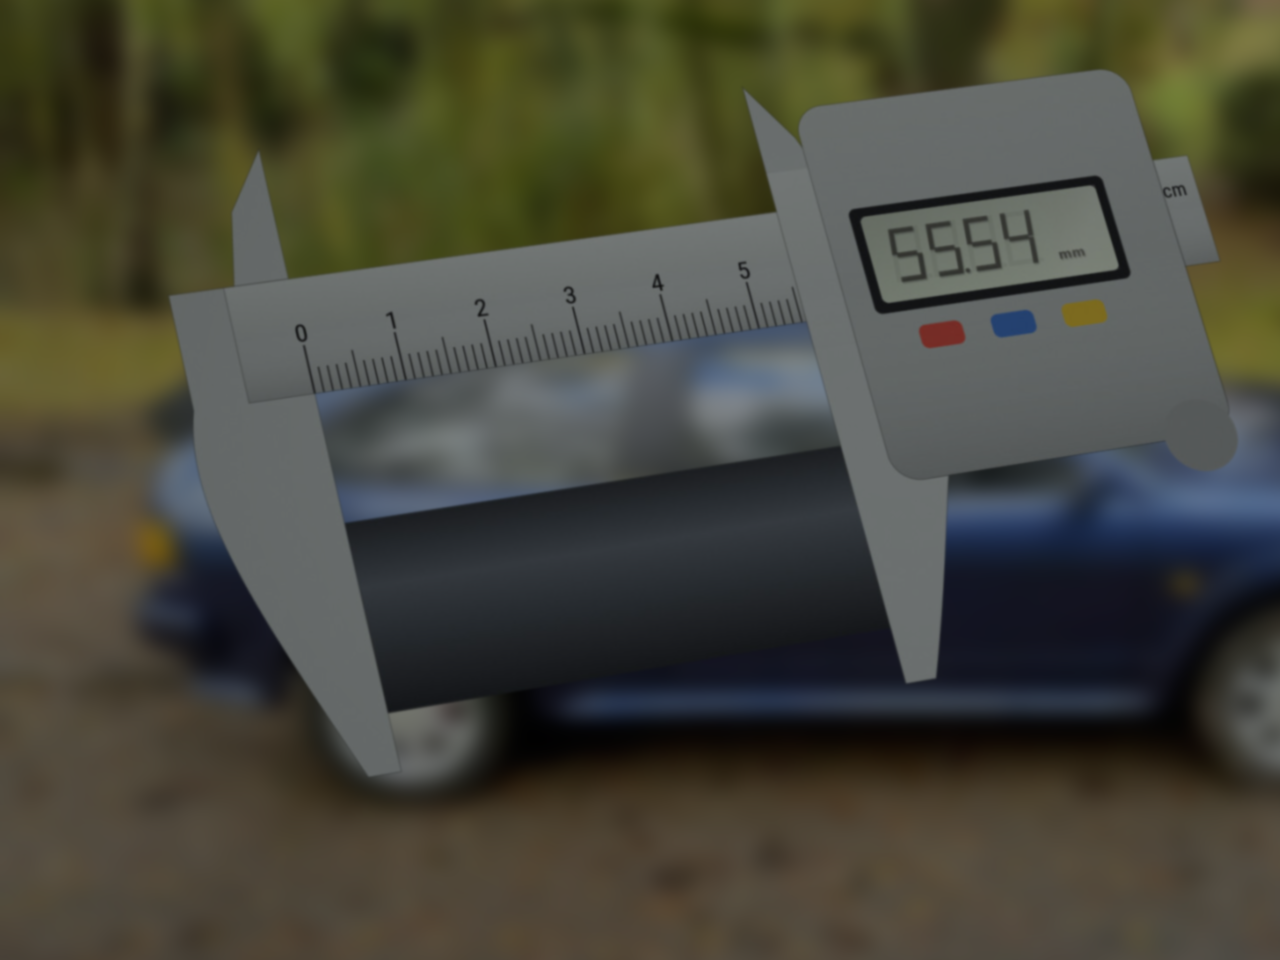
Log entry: 55.54 mm
